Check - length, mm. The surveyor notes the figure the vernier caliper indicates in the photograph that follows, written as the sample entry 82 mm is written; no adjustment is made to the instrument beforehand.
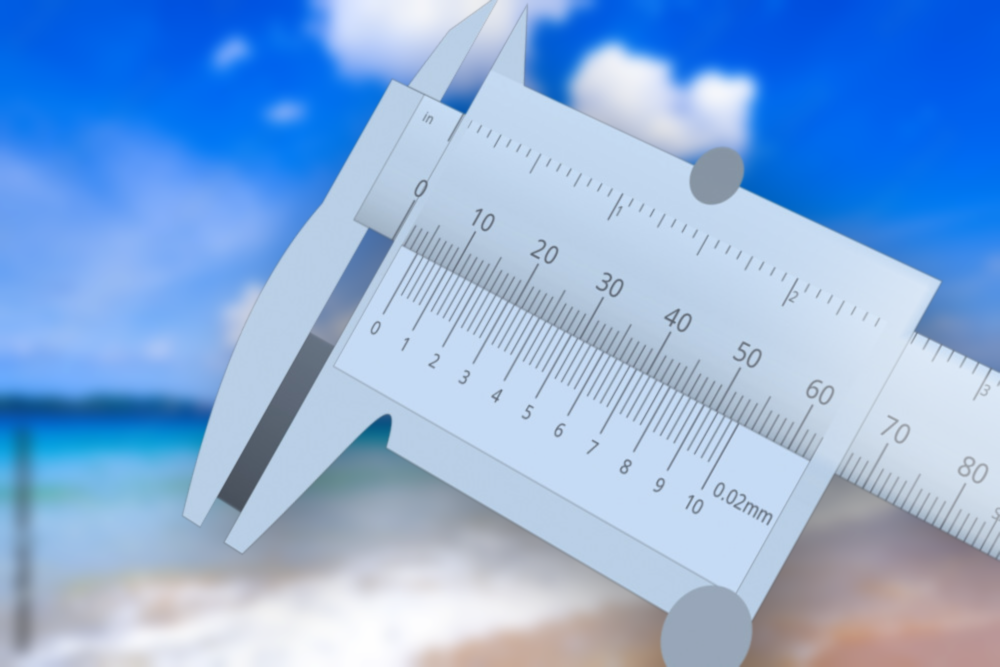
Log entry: 4.2 mm
